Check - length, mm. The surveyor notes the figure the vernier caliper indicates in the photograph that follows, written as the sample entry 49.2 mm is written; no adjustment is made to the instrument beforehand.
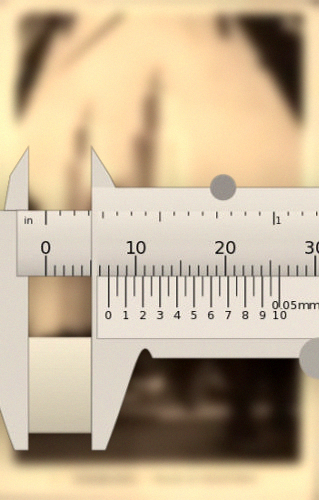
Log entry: 7.0 mm
